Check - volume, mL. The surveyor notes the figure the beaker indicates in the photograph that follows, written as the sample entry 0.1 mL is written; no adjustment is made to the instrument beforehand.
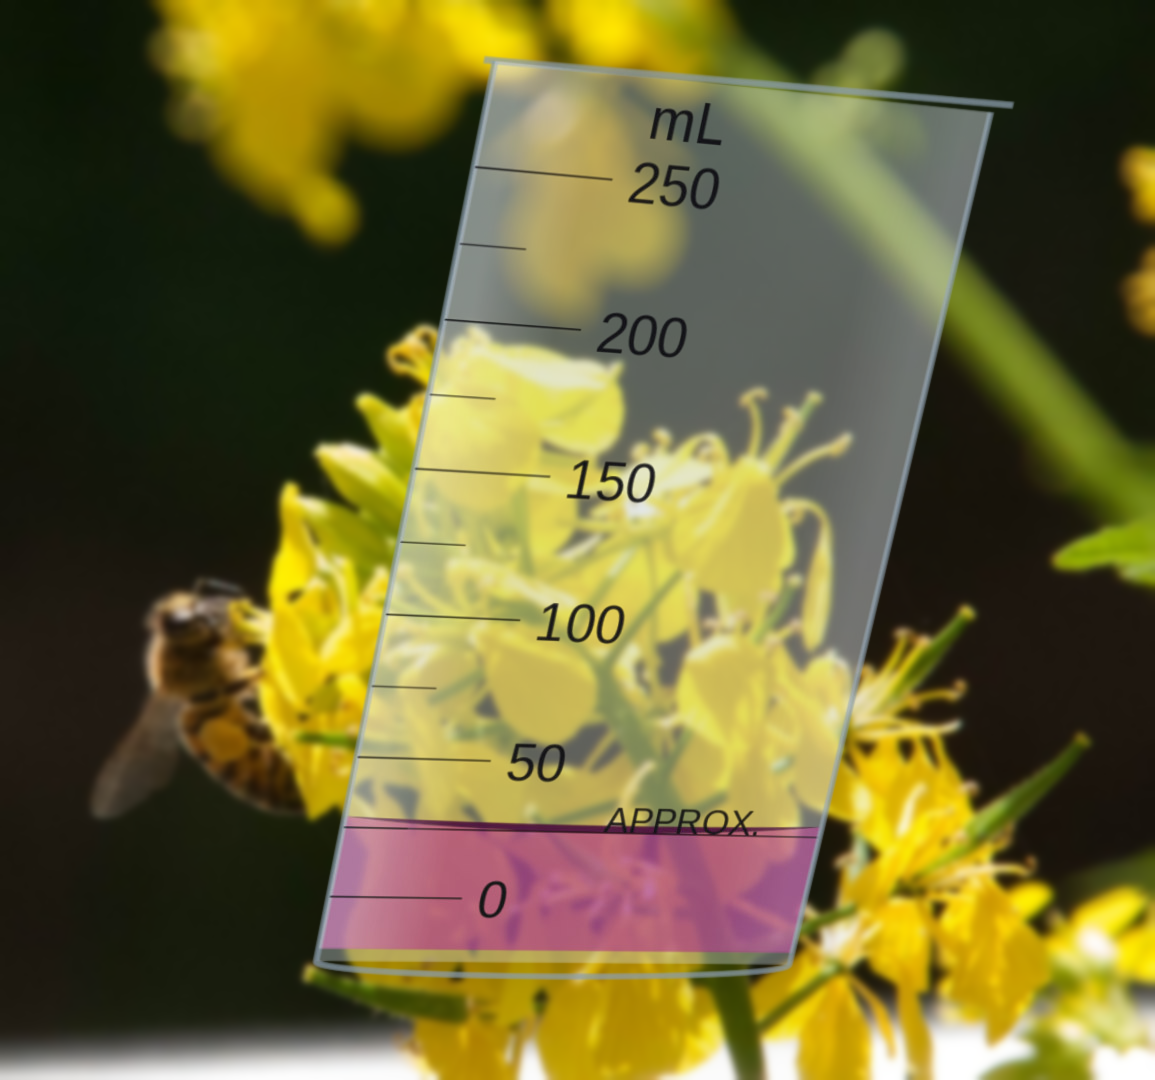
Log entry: 25 mL
